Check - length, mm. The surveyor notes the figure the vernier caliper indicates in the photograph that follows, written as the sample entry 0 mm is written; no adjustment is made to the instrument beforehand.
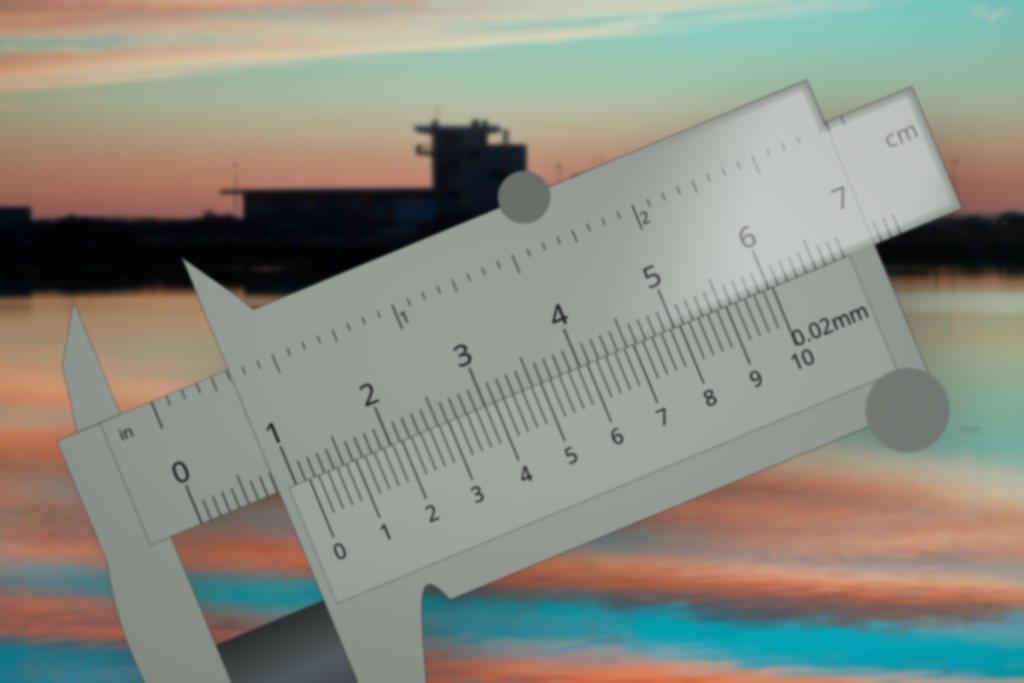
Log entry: 11.4 mm
